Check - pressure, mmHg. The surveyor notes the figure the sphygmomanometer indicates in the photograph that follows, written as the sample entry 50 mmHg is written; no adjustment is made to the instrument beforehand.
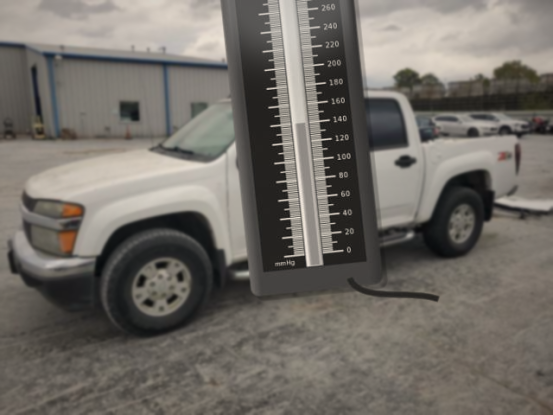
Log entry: 140 mmHg
